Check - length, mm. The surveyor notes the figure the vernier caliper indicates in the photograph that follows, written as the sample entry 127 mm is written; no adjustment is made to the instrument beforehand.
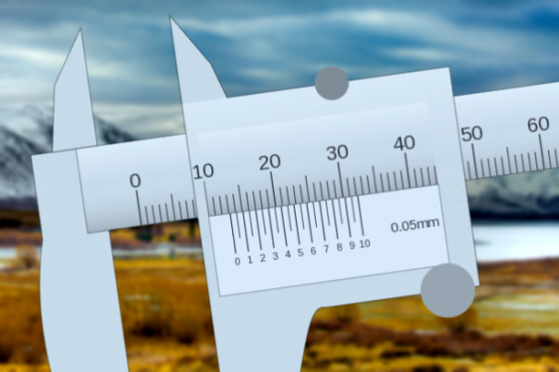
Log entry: 13.2 mm
